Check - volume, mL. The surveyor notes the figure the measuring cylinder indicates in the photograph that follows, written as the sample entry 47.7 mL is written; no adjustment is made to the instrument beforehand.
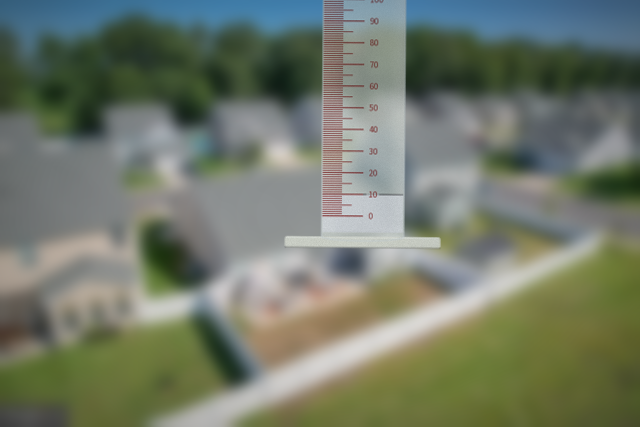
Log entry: 10 mL
